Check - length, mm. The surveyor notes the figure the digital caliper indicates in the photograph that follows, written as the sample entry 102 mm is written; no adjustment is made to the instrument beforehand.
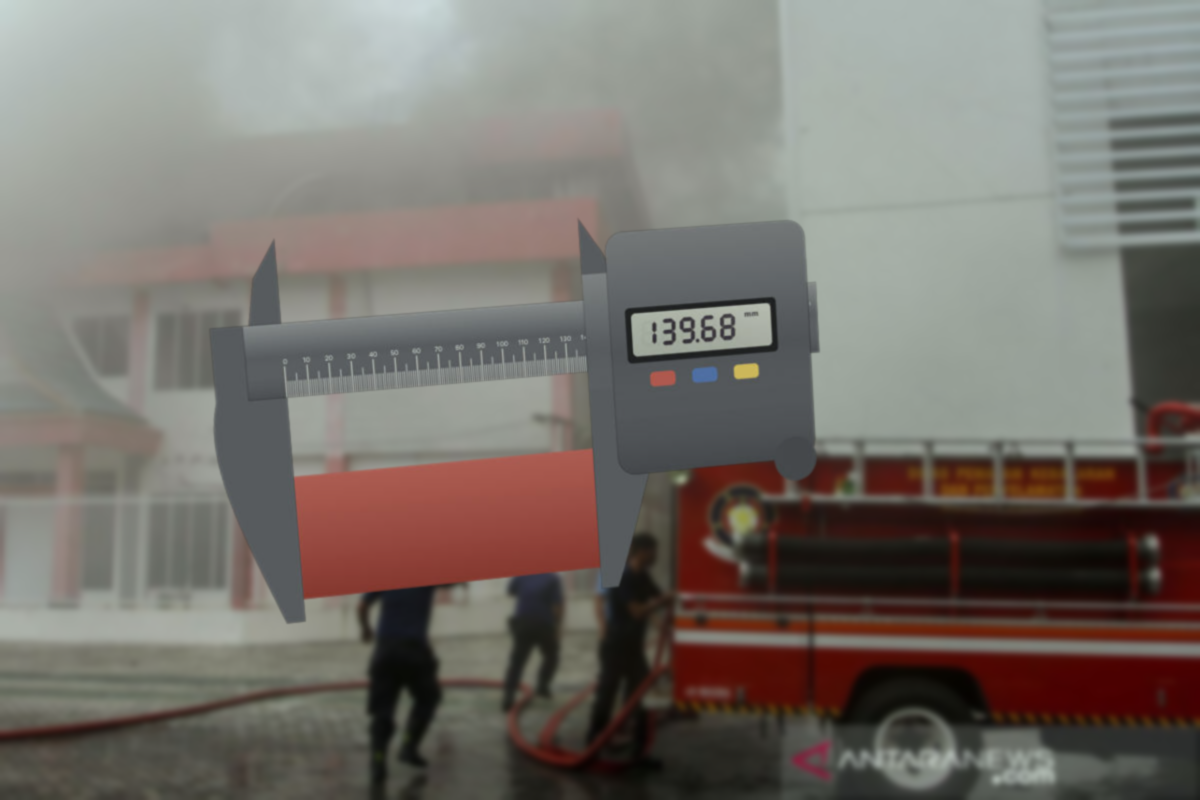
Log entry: 139.68 mm
